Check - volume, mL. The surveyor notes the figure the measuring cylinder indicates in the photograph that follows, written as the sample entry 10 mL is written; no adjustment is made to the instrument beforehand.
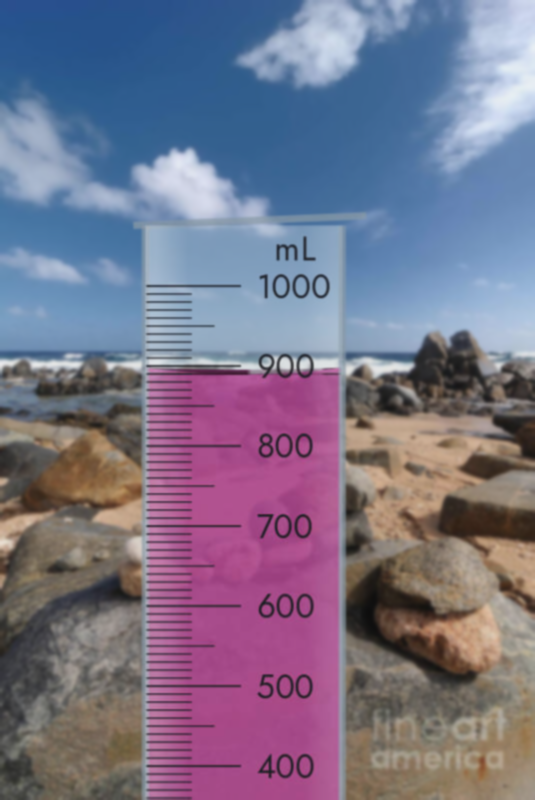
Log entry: 890 mL
